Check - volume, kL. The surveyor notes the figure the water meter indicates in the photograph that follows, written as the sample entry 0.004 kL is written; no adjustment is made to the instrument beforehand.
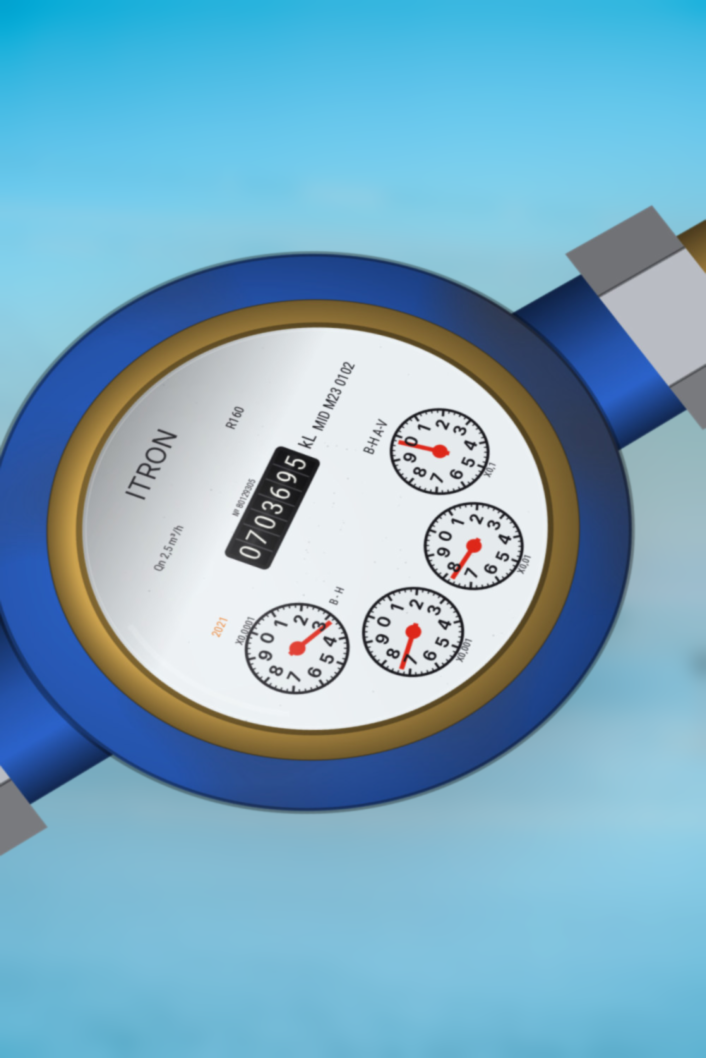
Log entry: 703694.9773 kL
